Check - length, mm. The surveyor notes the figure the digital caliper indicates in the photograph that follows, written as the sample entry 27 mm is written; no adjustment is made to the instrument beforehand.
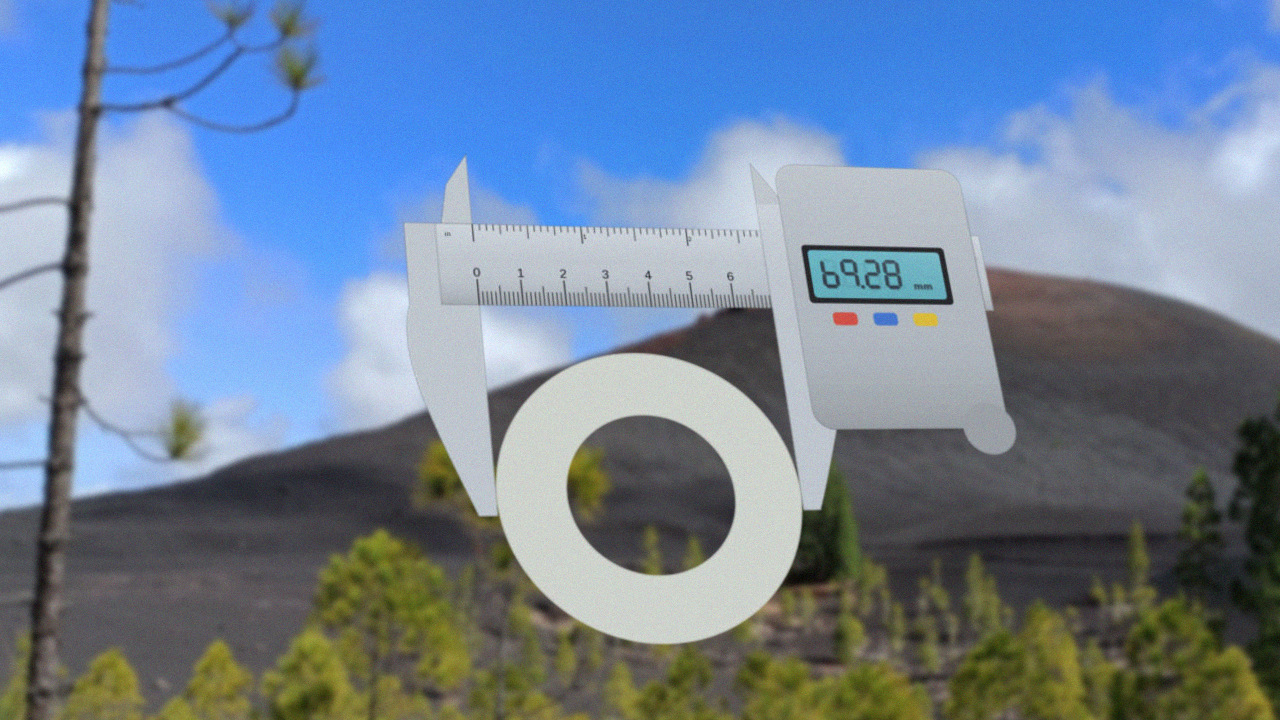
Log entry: 69.28 mm
